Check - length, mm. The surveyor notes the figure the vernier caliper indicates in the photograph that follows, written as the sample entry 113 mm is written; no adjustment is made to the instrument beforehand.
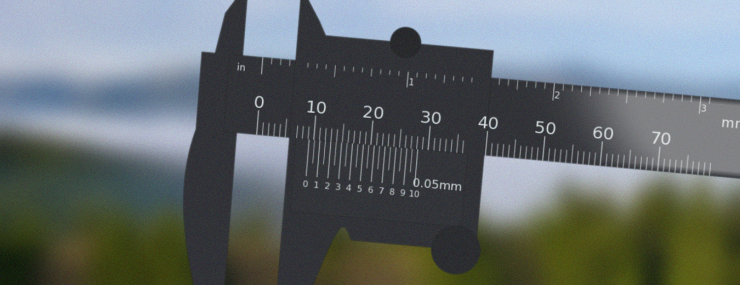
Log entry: 9.2 mm
